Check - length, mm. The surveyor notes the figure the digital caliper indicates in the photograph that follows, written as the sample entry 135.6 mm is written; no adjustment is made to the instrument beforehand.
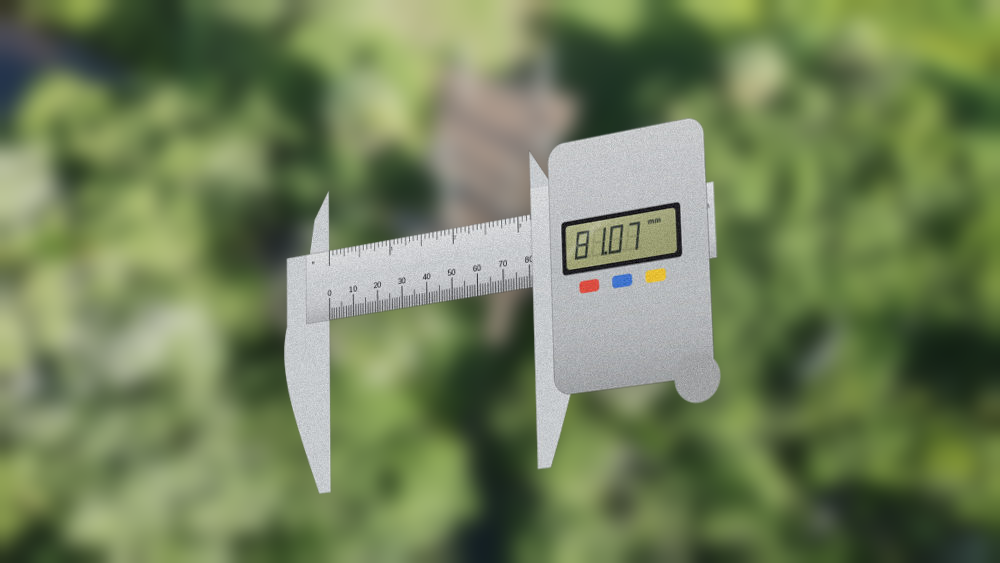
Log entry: 81.07 mm
